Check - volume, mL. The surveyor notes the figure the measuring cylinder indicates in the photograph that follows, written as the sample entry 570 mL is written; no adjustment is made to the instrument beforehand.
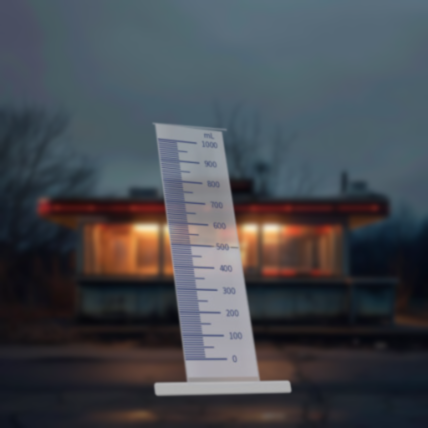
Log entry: 500 mL
